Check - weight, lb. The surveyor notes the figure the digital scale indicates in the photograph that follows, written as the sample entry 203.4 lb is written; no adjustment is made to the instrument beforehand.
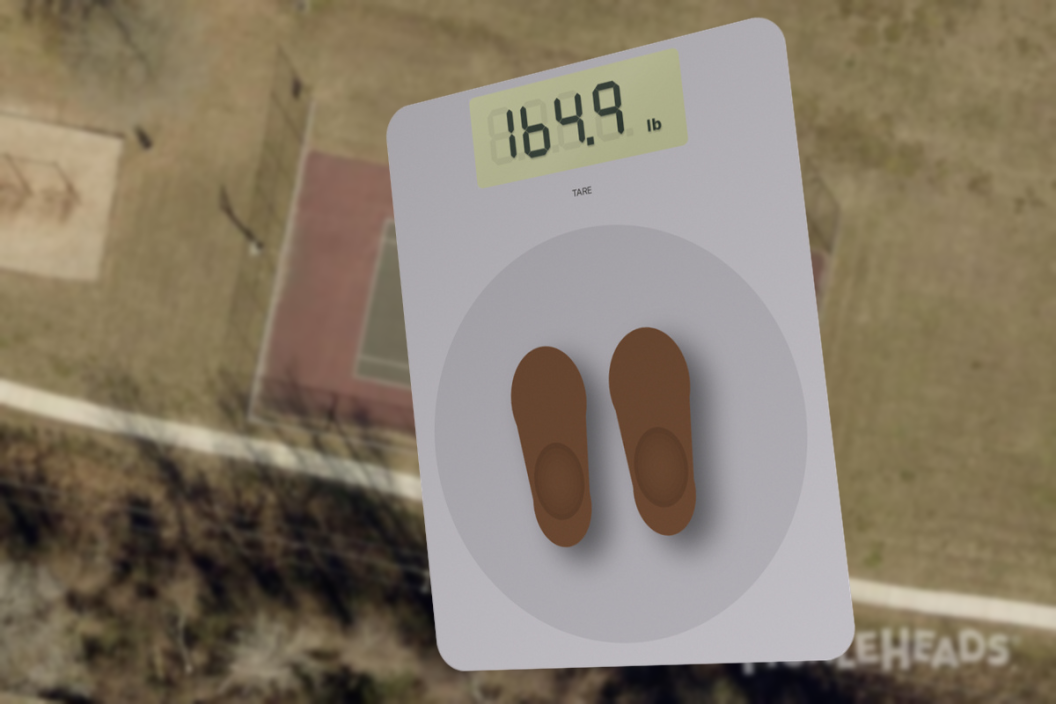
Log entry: 164.9 lb
